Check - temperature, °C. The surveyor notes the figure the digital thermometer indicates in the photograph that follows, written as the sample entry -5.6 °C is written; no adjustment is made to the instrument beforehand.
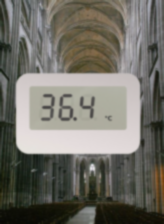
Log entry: 36.4 °C
